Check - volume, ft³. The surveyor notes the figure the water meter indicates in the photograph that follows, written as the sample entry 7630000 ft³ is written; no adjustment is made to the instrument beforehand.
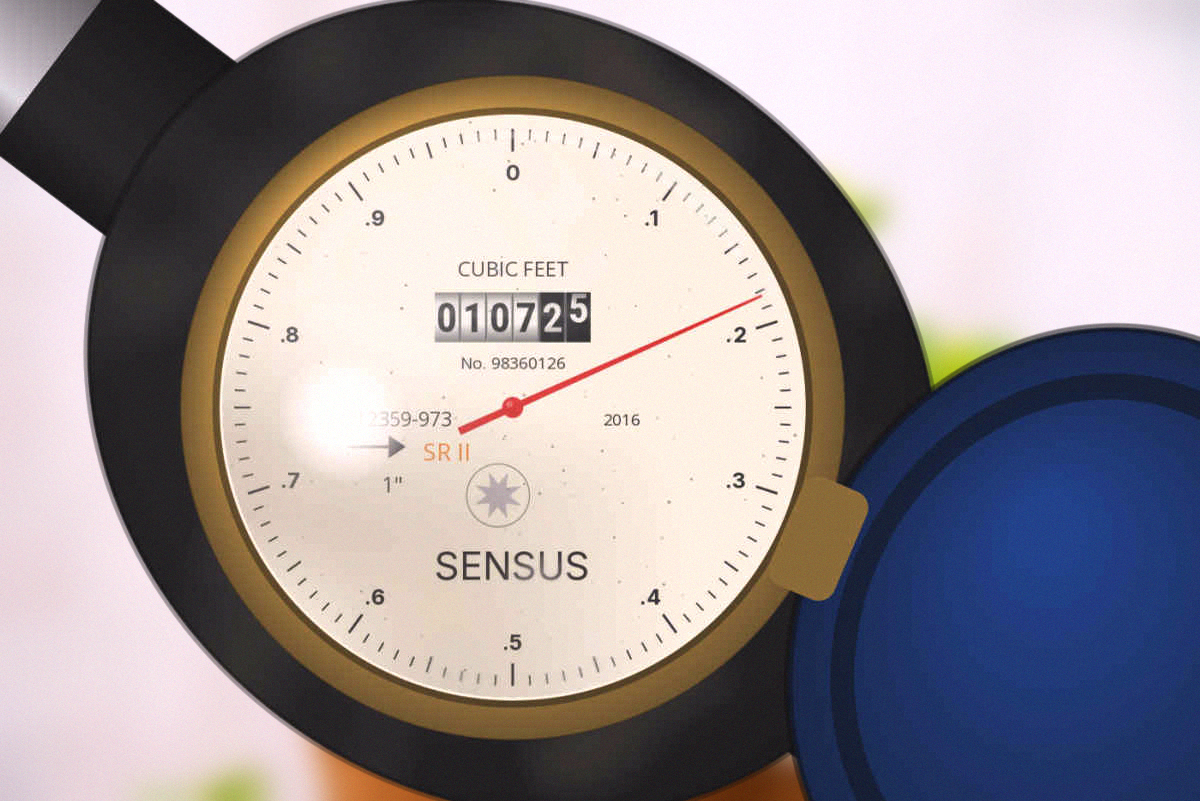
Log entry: 10725.18 ft³
